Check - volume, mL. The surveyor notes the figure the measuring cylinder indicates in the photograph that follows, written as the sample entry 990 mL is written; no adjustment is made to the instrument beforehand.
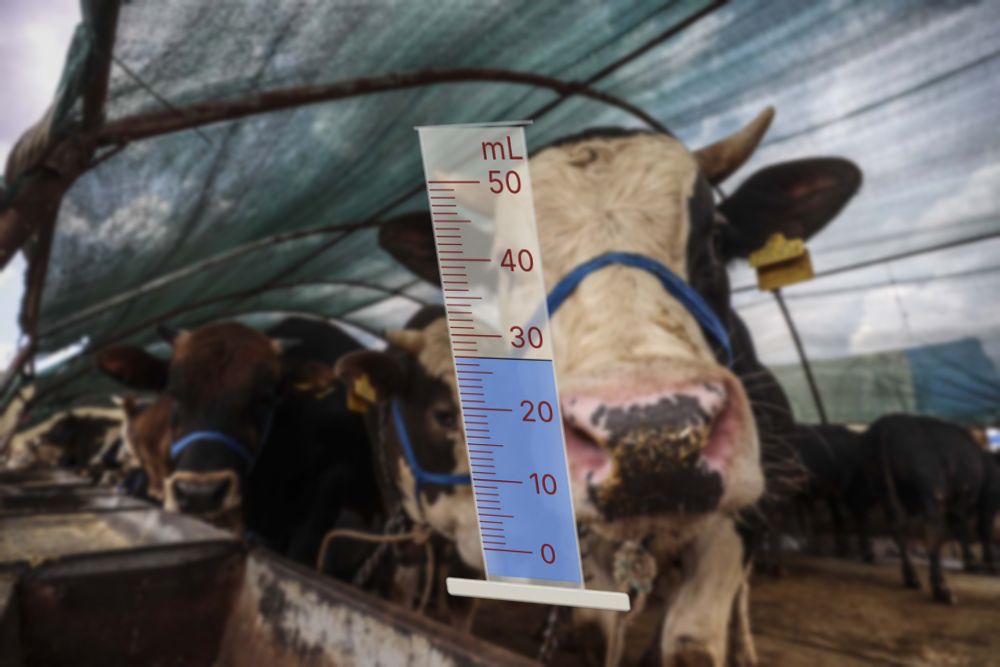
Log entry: 27 mL
